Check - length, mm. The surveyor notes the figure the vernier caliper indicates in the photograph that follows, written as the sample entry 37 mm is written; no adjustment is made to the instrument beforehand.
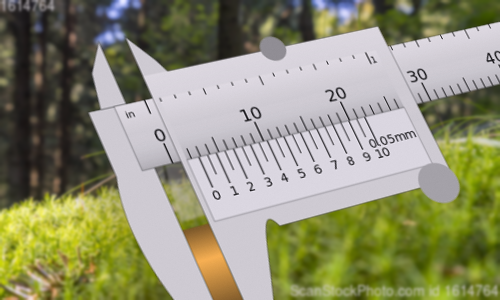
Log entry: 2.8 mm
